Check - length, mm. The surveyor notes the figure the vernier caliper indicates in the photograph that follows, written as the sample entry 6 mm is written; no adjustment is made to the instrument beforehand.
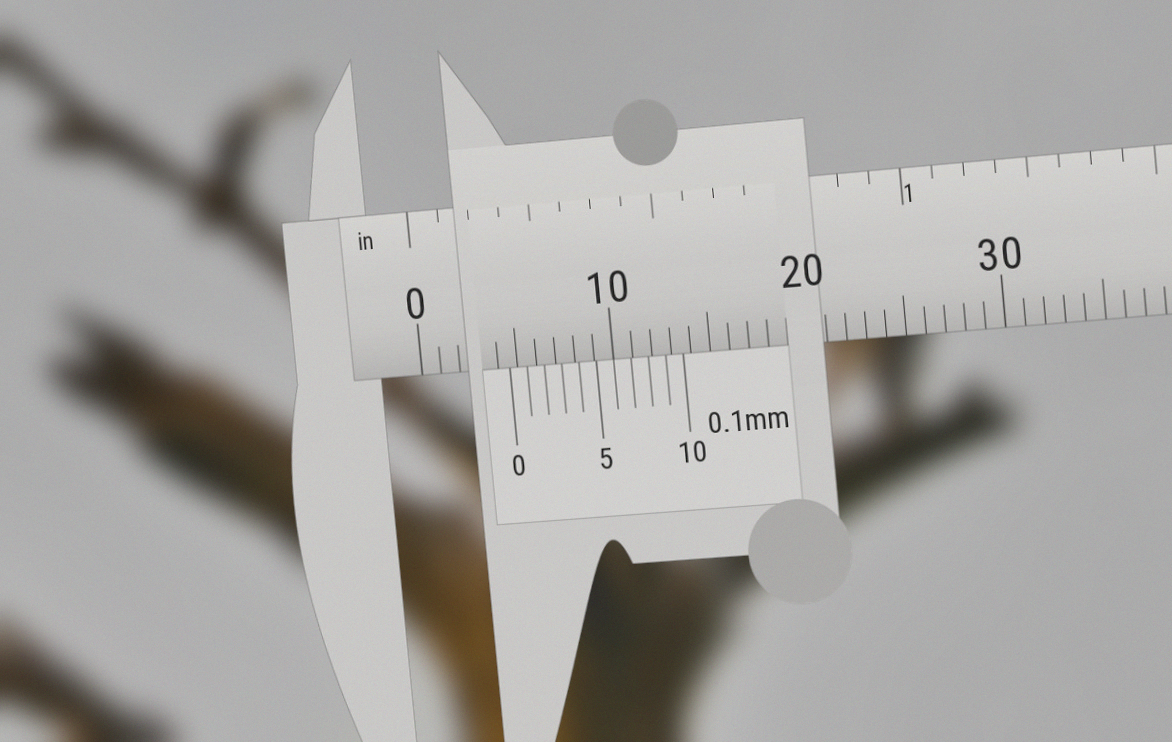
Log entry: 4.6 mm
